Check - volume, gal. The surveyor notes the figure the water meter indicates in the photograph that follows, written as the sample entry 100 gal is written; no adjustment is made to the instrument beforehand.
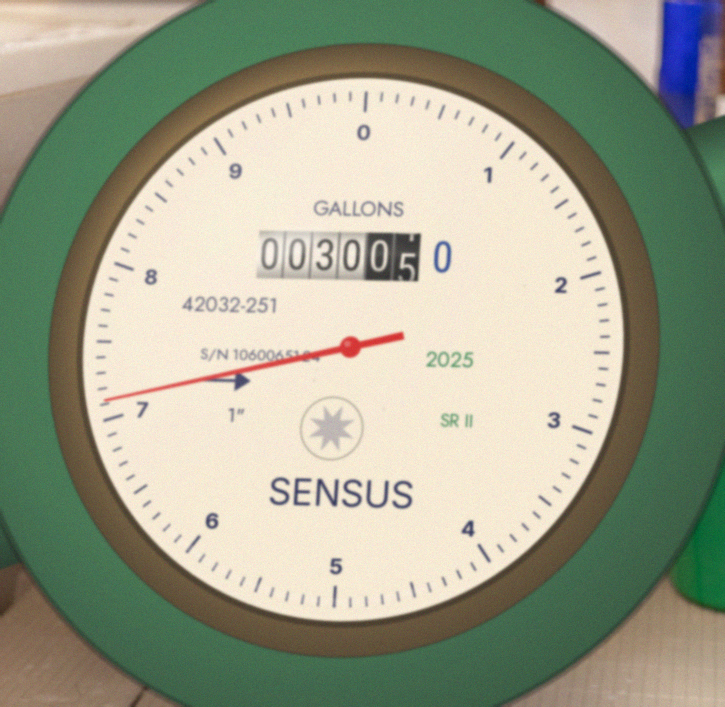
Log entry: 30047.1 gal
